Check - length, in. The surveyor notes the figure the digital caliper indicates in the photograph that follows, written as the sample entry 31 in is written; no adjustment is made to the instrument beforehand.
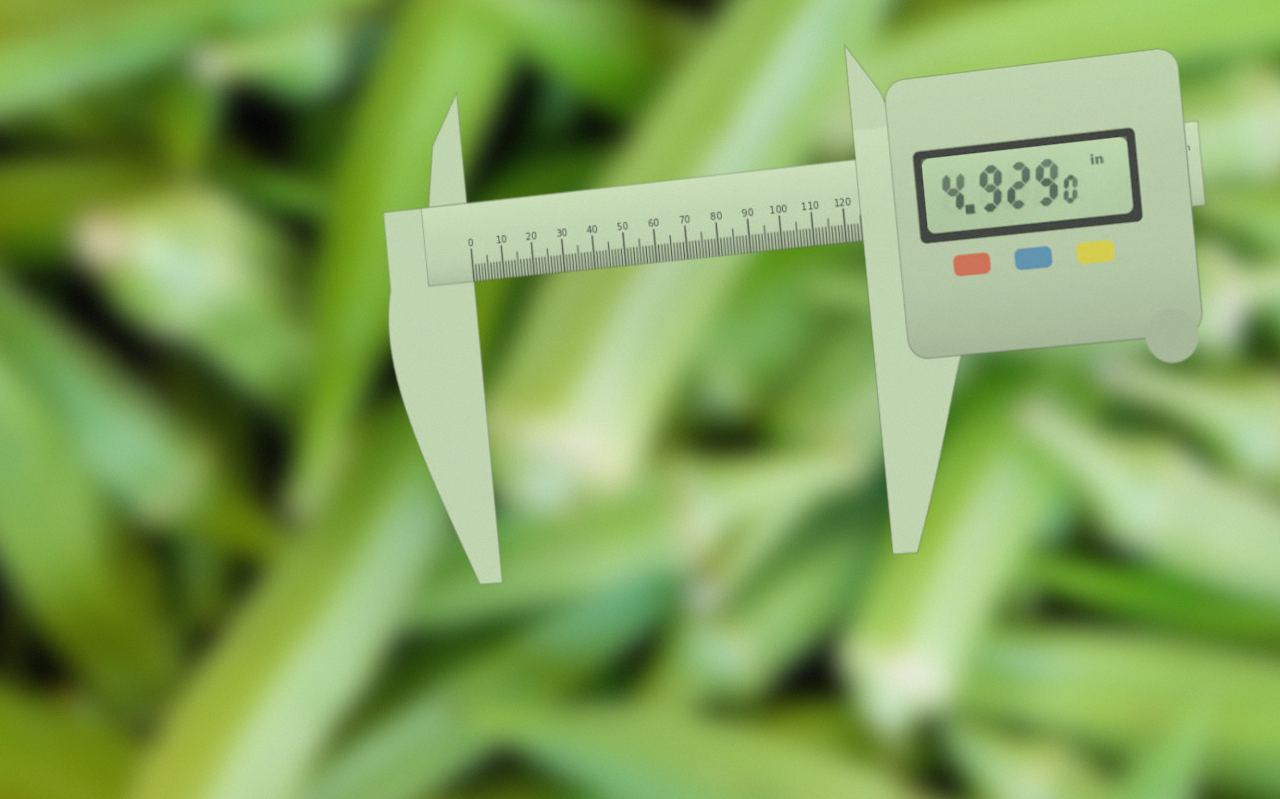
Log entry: 4.9290 in
